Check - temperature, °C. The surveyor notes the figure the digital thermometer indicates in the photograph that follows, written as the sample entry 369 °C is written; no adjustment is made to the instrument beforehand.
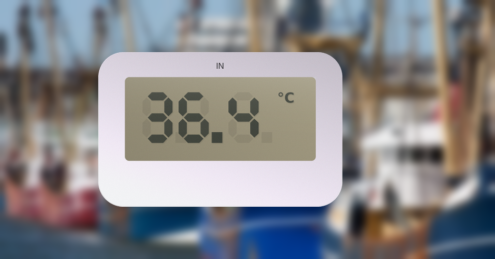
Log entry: 36.4 °C
